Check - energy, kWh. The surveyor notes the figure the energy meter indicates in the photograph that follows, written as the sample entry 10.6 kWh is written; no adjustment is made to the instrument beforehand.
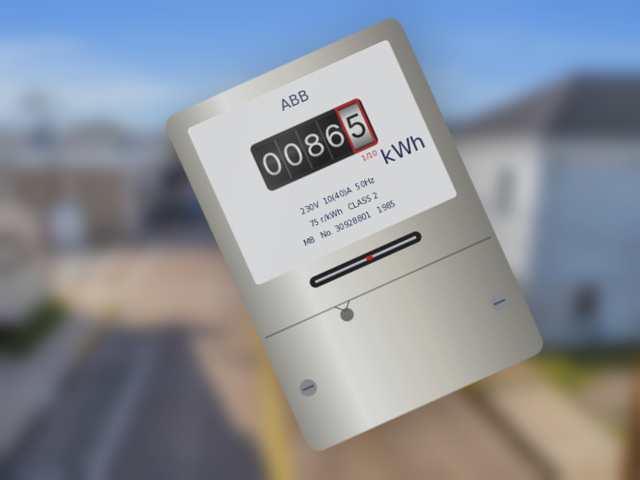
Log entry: 86.5 kWh
